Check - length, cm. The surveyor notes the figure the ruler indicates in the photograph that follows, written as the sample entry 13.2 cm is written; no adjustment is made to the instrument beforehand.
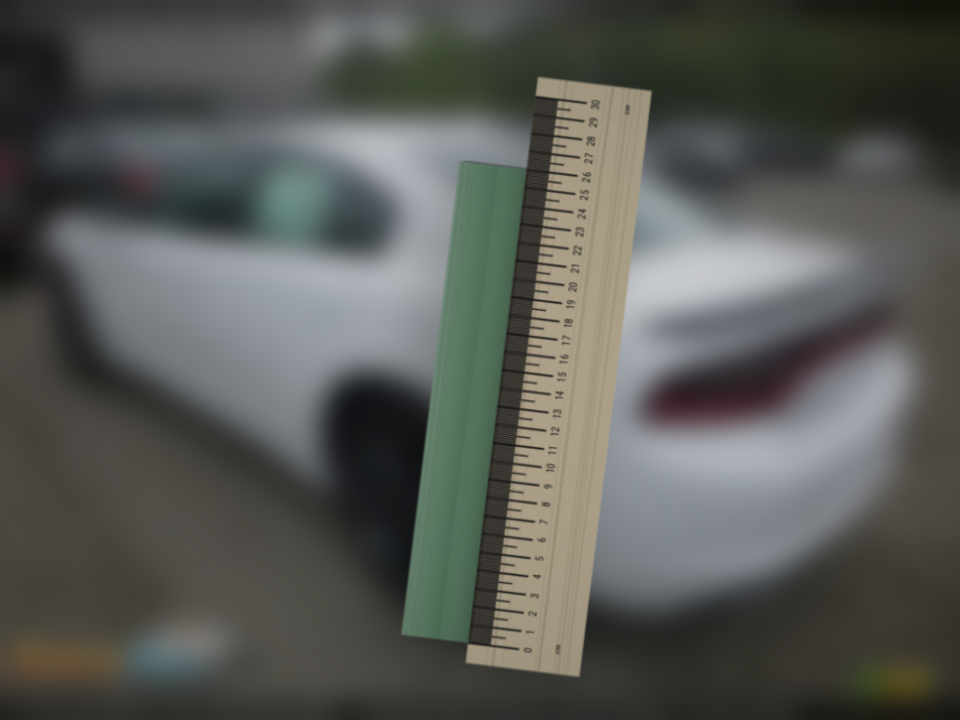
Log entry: 26 cm
